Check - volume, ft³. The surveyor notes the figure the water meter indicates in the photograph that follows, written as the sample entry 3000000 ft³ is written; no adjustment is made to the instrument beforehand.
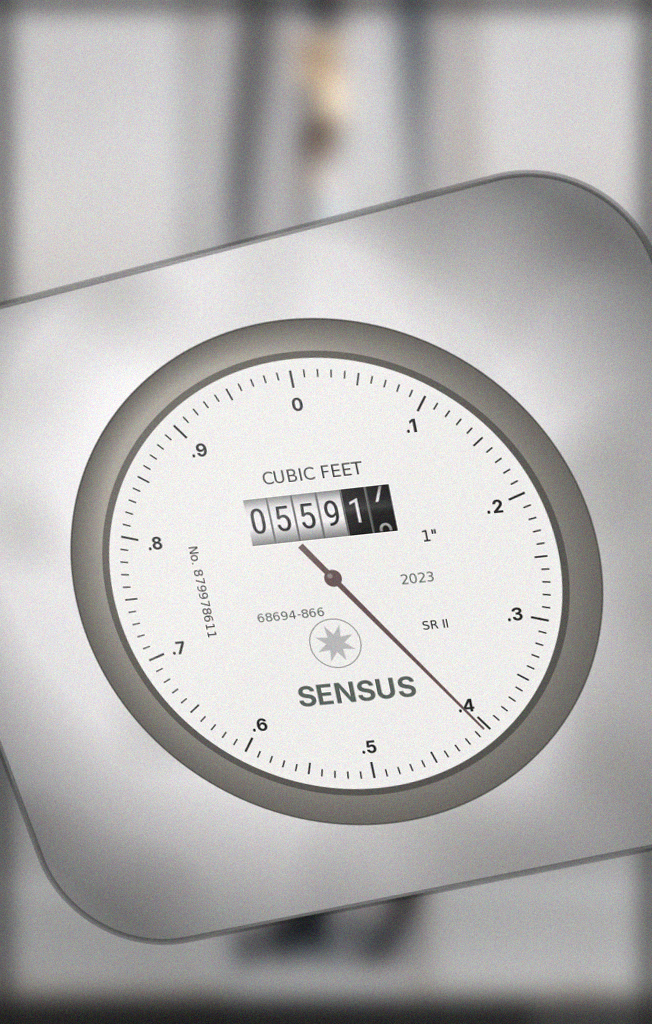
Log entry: 55917.40 ft³
